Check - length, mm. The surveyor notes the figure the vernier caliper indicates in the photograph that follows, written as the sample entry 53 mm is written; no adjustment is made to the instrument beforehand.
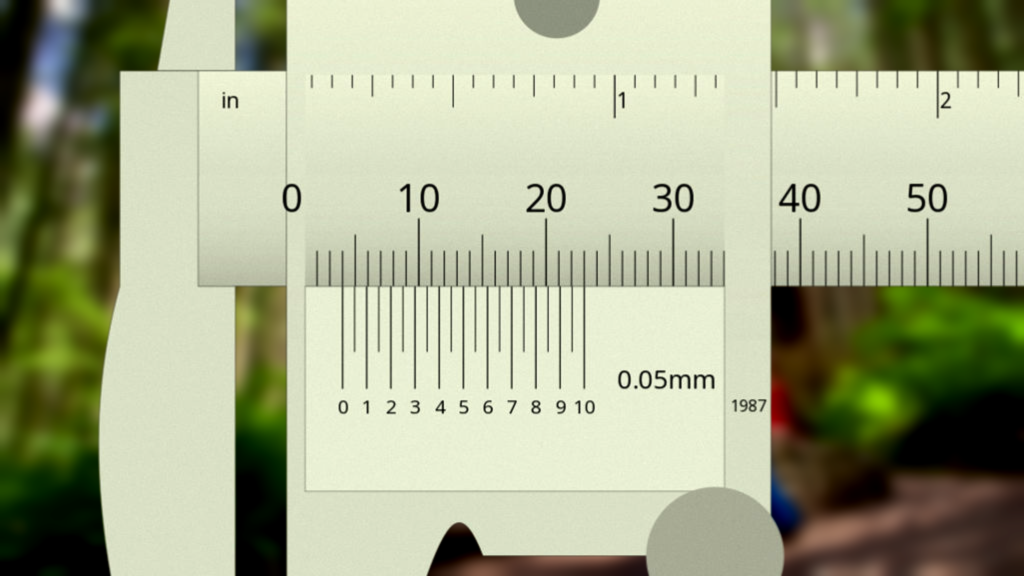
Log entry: 4.0 mm
